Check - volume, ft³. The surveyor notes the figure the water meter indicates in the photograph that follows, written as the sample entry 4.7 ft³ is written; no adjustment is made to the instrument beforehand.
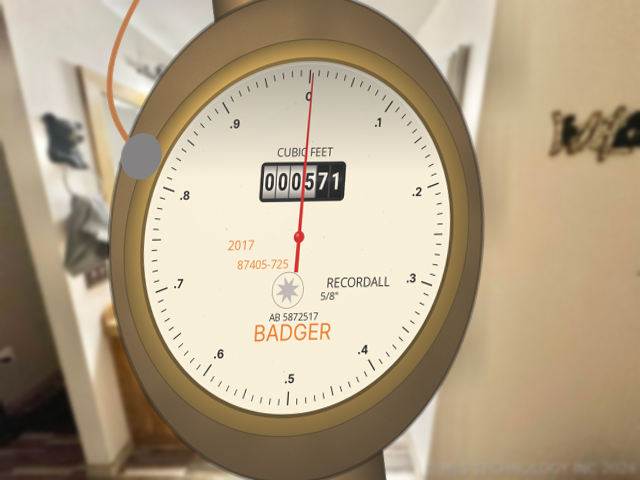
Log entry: 571.00 ft³
